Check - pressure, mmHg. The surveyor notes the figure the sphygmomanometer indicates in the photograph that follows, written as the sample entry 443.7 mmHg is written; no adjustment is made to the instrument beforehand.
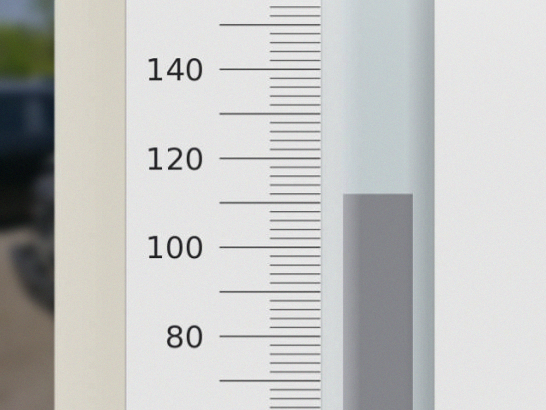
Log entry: 112 mmHg
